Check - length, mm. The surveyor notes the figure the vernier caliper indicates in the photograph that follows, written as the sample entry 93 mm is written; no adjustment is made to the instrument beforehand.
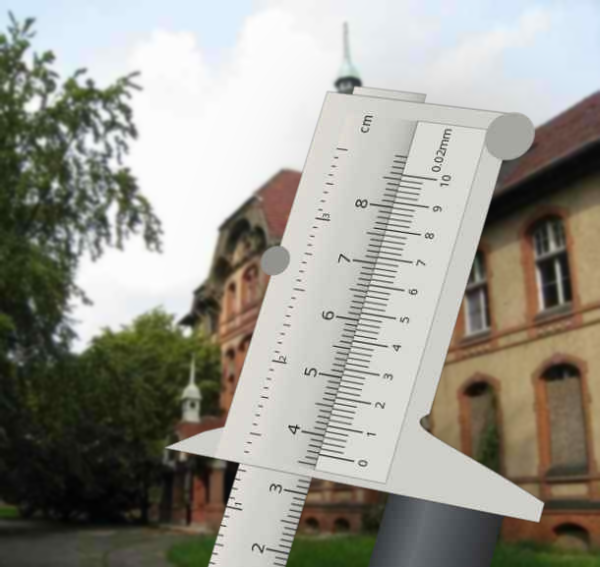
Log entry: 36.8 mm
